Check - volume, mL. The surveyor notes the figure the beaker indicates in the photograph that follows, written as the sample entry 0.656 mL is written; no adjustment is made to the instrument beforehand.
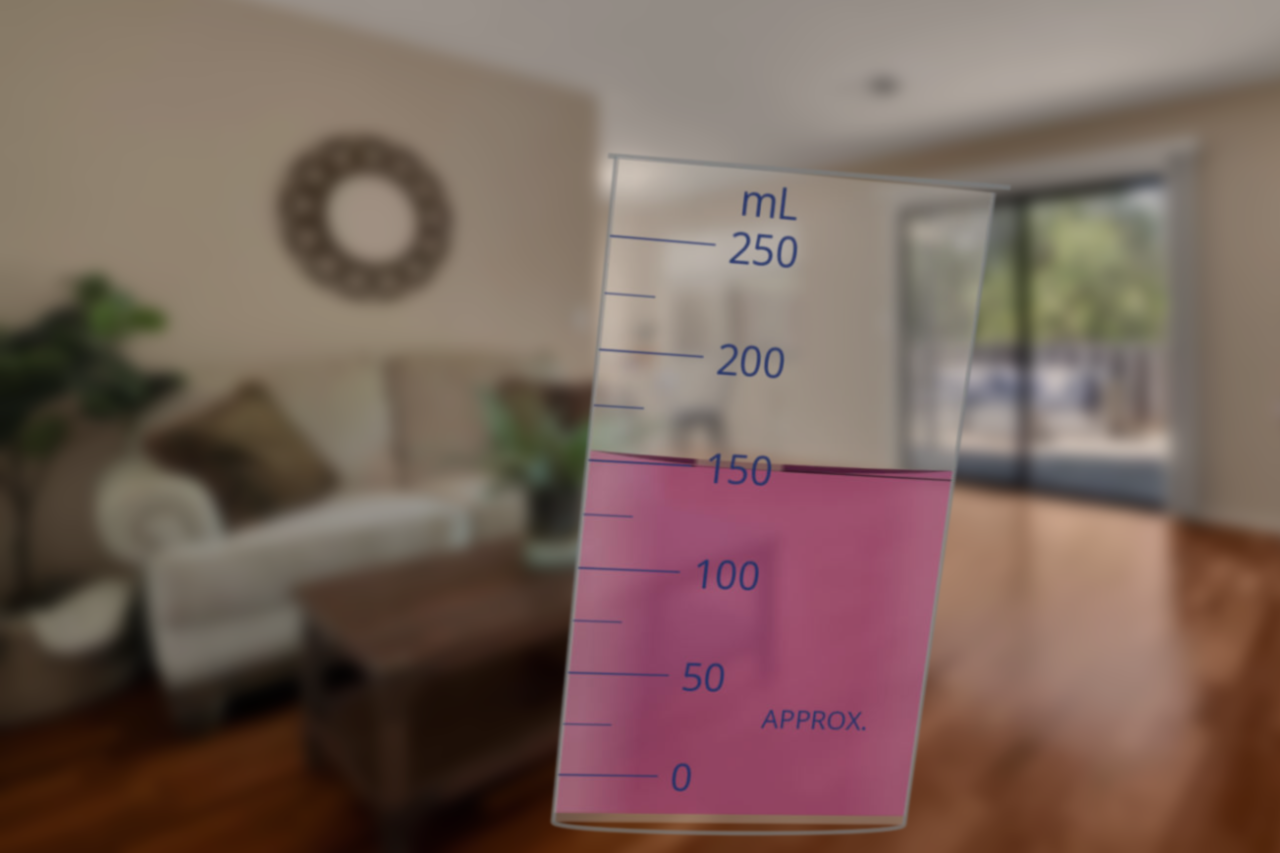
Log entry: 150 mL
